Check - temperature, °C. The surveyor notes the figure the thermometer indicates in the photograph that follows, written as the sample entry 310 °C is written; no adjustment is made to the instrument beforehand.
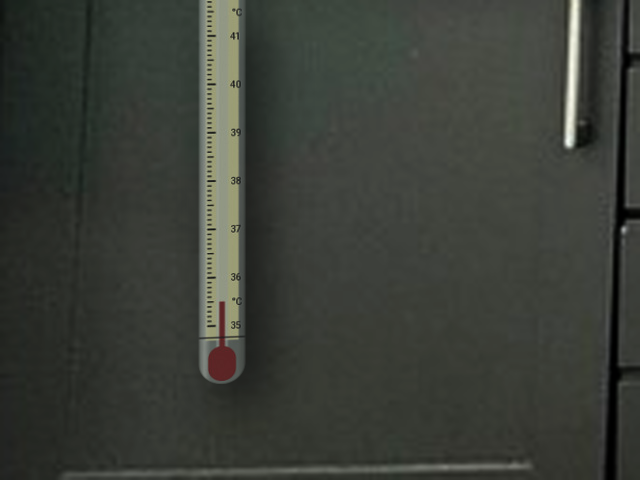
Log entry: 35.5 °C
